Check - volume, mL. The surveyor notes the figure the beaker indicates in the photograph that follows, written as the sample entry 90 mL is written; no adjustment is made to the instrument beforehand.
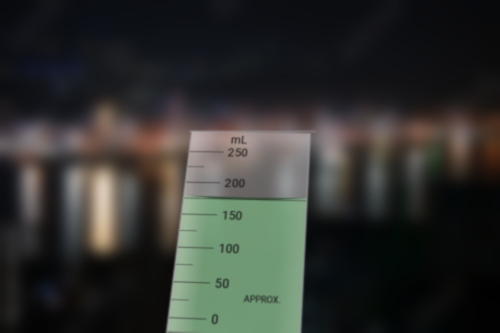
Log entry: 175 mL
